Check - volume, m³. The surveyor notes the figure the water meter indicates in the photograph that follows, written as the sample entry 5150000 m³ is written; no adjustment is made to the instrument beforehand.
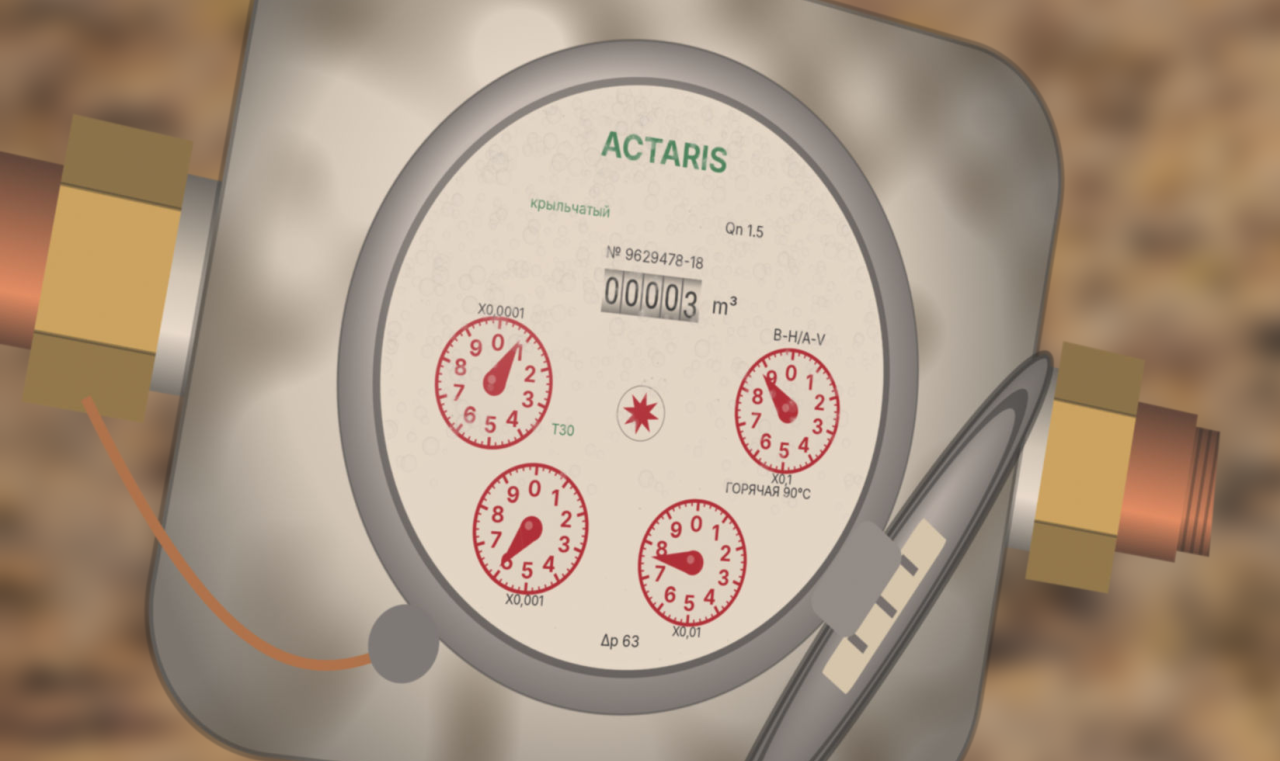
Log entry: 2.8760 m³
